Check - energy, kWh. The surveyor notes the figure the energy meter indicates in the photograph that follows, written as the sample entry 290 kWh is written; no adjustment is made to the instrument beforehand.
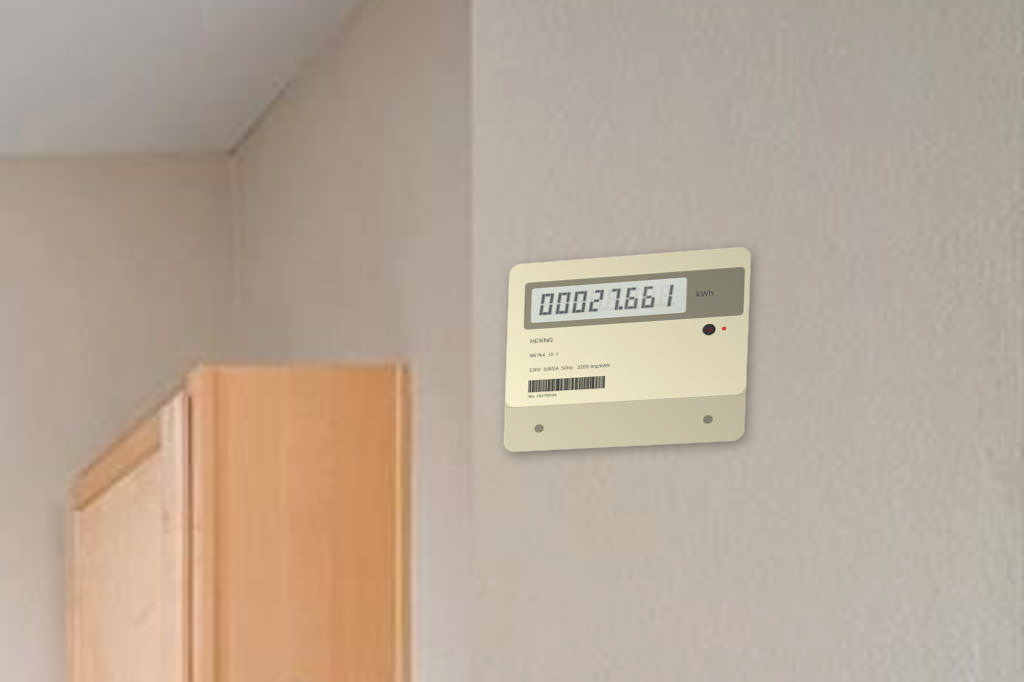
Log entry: 27.661 kWh
